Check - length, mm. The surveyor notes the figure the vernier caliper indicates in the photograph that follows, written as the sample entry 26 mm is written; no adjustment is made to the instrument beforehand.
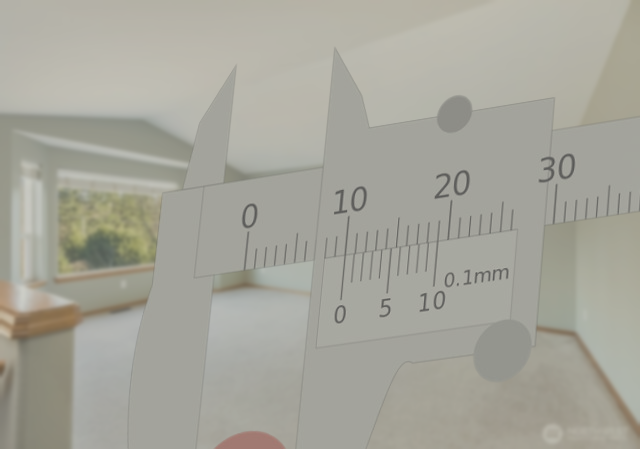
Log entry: 10.0 mm
